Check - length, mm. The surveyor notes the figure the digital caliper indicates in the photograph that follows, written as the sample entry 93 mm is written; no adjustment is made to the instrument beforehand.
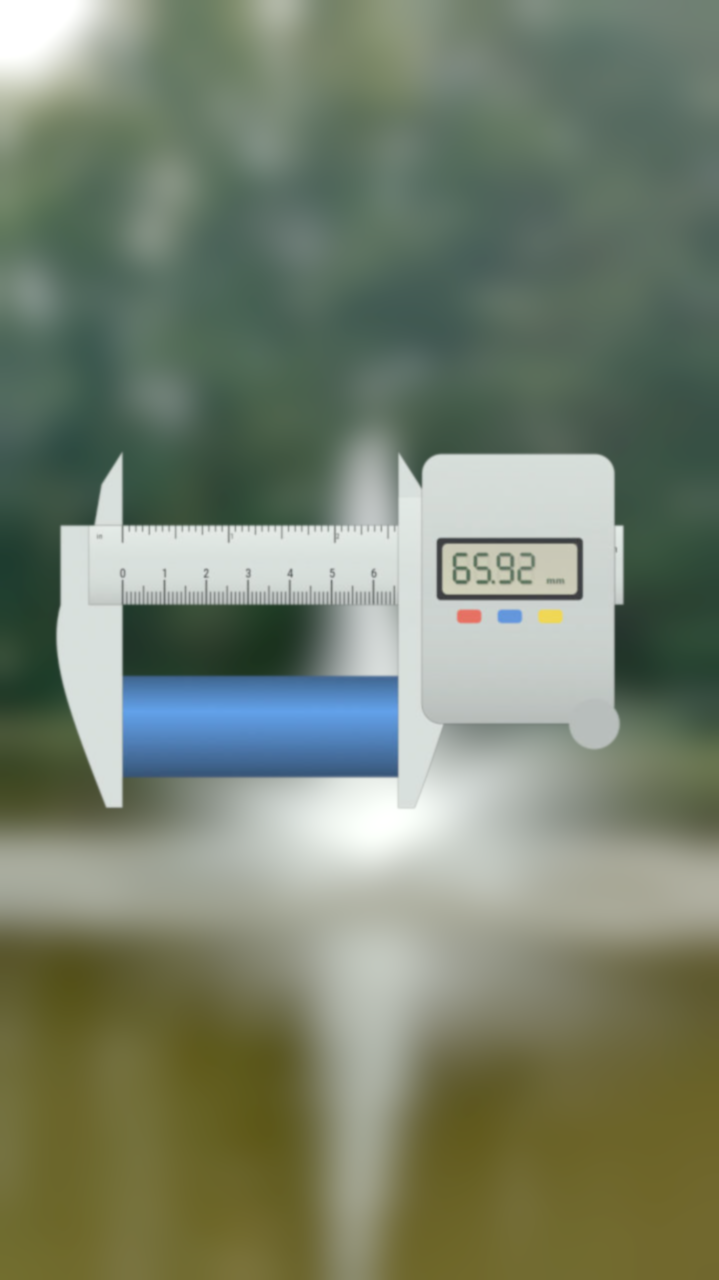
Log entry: 65.92 mm
